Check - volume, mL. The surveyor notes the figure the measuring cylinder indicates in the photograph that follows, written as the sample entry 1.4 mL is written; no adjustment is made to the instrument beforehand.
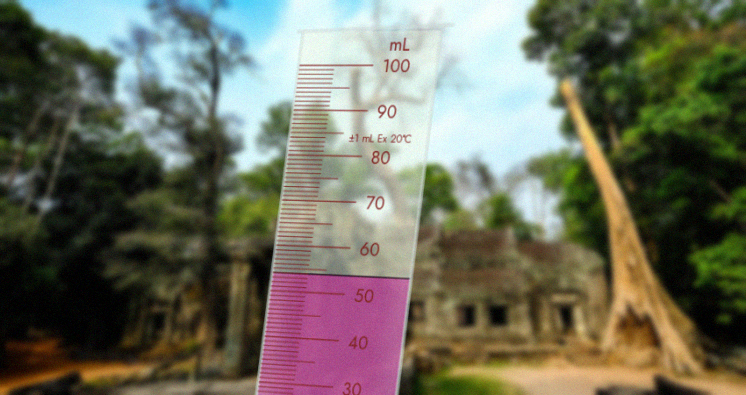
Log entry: 54 mL
